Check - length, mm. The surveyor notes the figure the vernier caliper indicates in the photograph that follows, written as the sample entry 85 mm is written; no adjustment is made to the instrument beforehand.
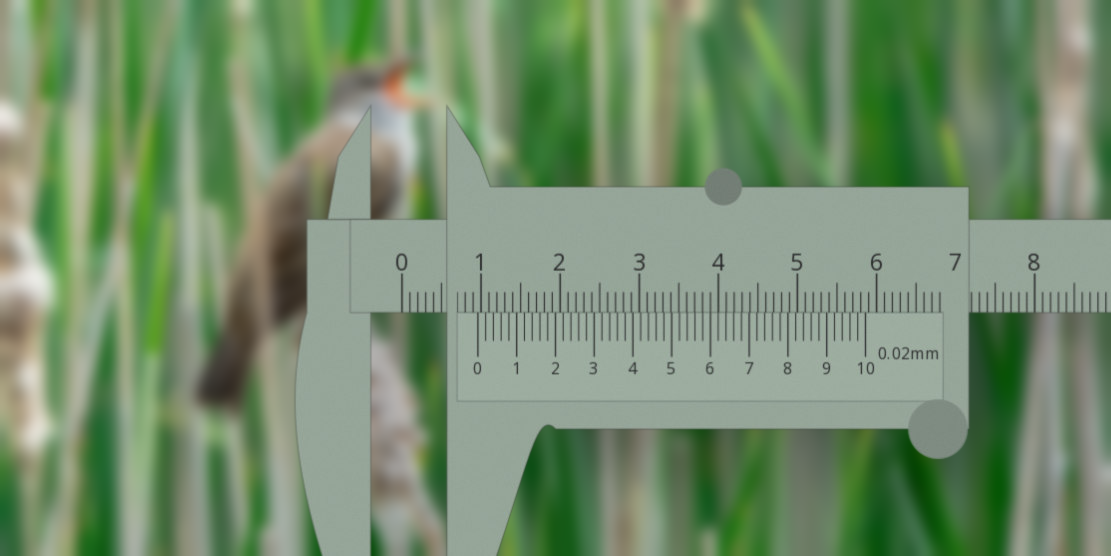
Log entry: 9.6 mm
